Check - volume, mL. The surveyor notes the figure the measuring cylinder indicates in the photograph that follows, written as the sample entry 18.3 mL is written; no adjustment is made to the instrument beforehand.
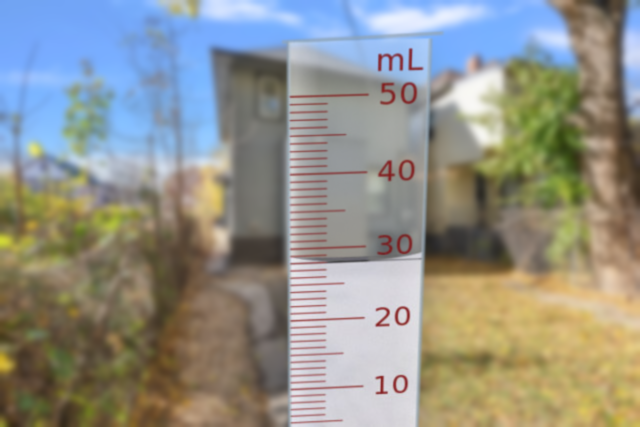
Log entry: 28 mL
